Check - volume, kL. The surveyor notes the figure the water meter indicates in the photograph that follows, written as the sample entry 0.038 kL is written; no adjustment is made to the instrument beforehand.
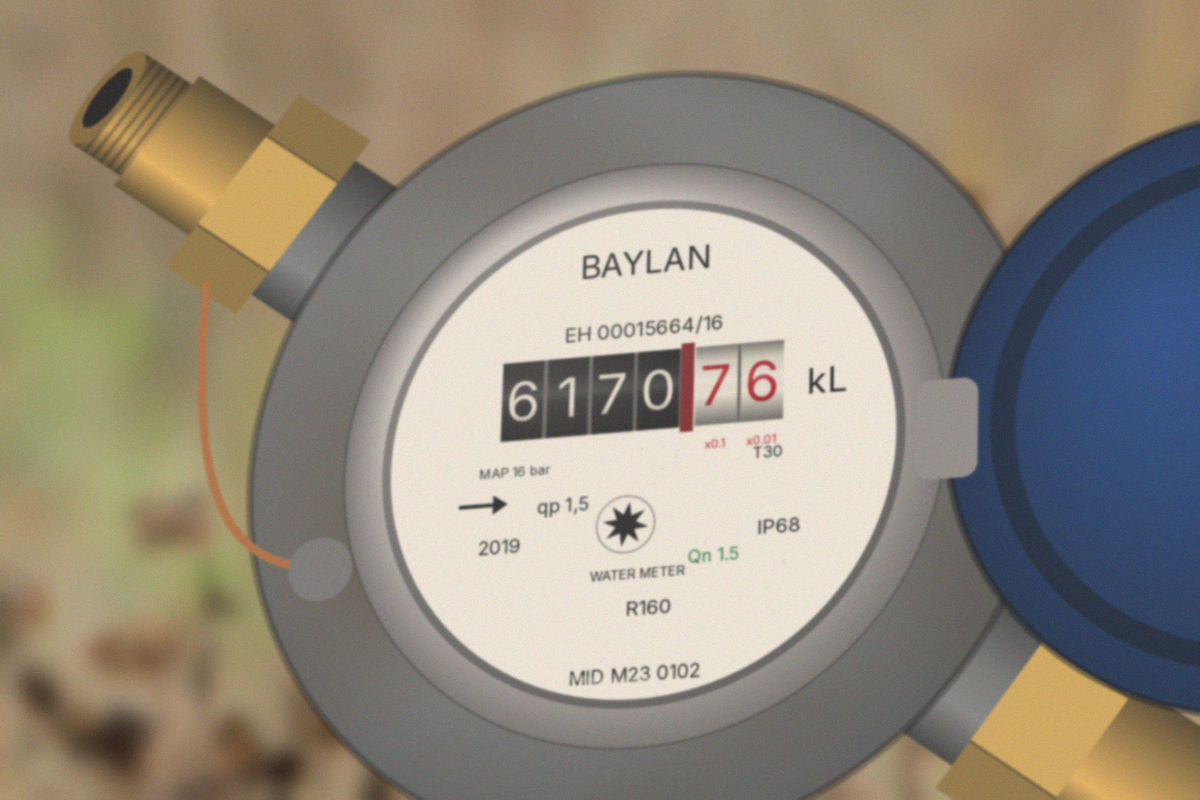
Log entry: 6170.76 kL
